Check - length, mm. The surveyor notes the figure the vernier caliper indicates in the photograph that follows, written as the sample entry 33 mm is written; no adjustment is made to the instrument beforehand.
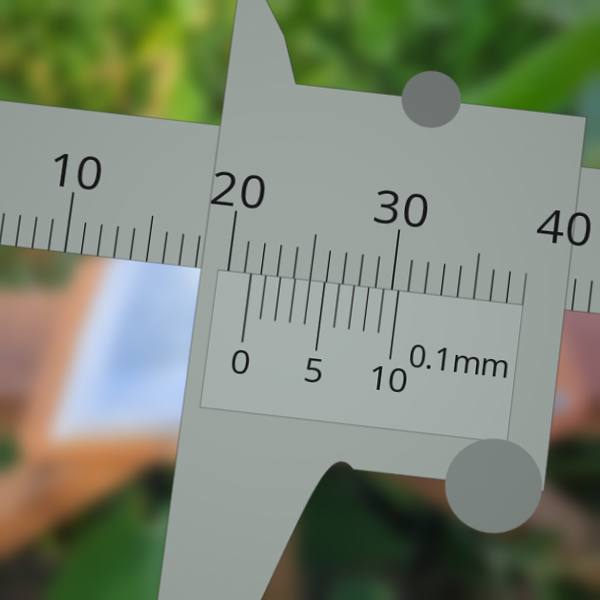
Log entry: 21.4 mm
